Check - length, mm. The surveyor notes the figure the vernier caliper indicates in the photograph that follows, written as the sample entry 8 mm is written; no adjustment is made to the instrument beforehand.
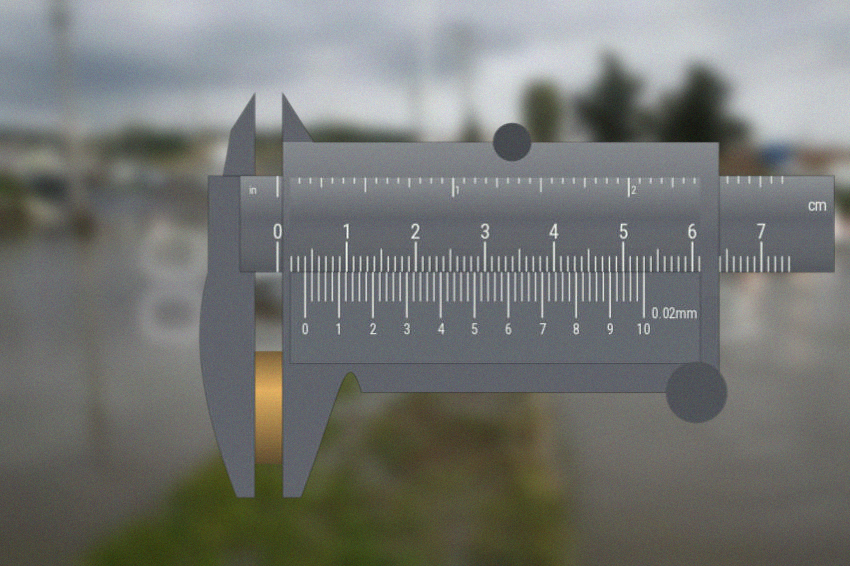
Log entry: 4.0 mm
